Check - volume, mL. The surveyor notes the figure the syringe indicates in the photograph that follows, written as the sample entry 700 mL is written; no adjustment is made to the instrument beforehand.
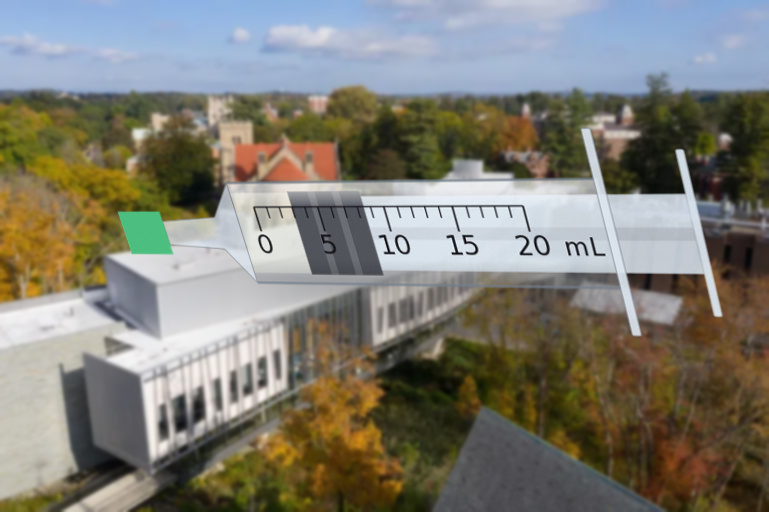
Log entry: 3 mL
